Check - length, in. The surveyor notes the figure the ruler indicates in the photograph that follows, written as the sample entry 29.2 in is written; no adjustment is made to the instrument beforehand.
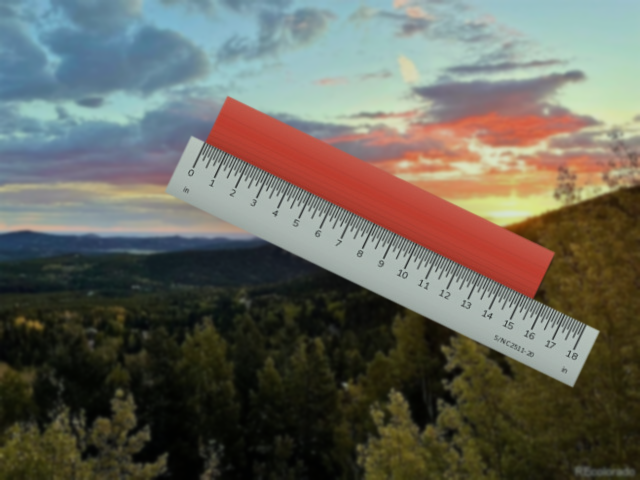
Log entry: 15.5 in
